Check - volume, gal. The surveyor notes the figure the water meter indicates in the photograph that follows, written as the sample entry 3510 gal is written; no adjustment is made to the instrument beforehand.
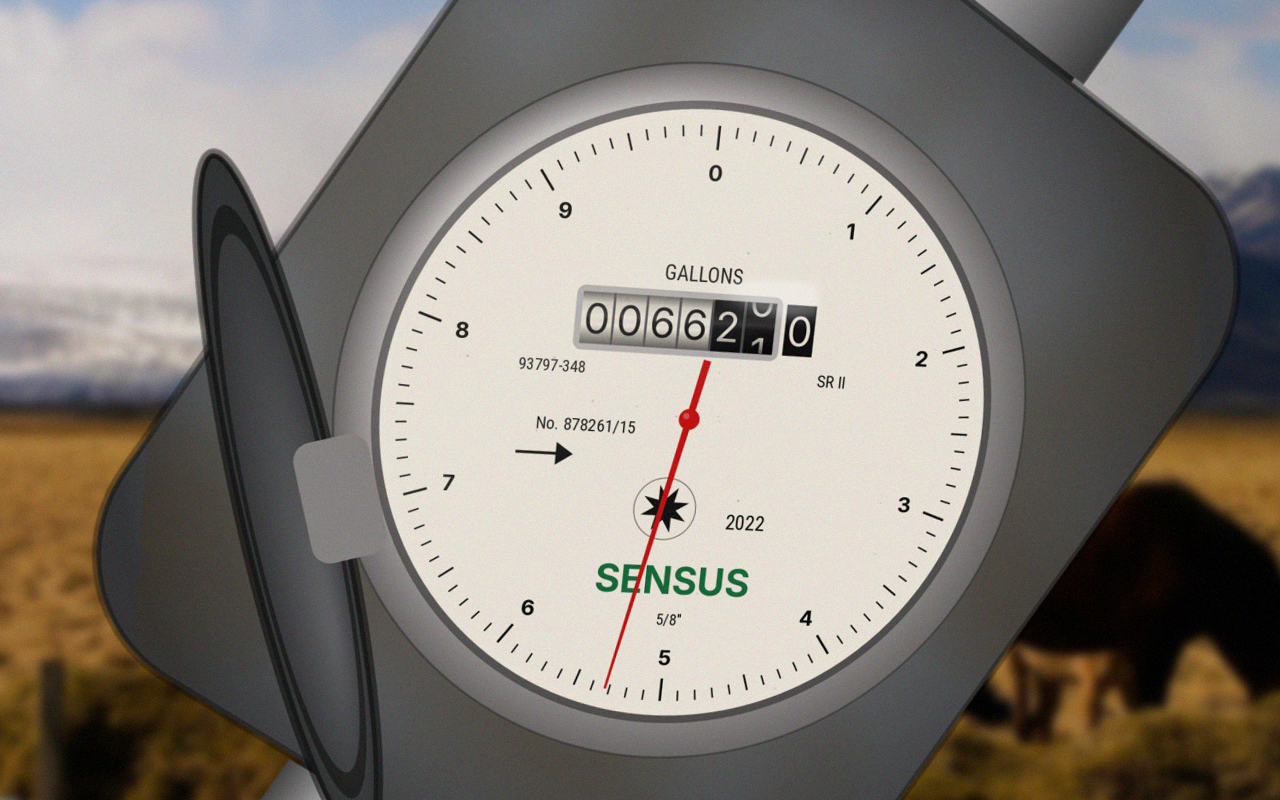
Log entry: 66205.3 gal
